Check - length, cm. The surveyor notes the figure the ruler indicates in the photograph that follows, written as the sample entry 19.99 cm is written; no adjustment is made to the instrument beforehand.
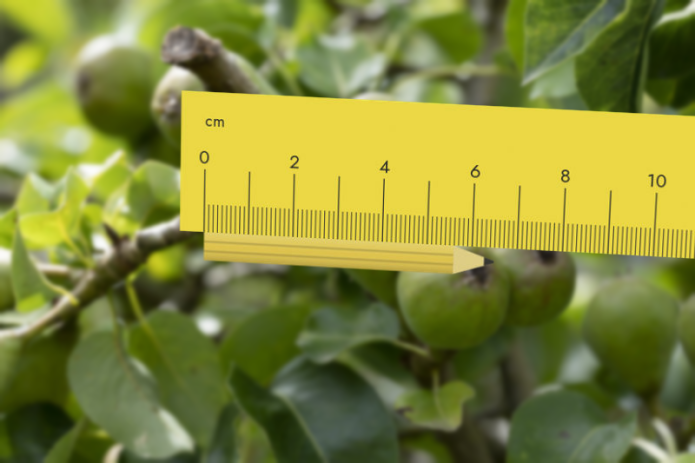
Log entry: 6.5 cm
